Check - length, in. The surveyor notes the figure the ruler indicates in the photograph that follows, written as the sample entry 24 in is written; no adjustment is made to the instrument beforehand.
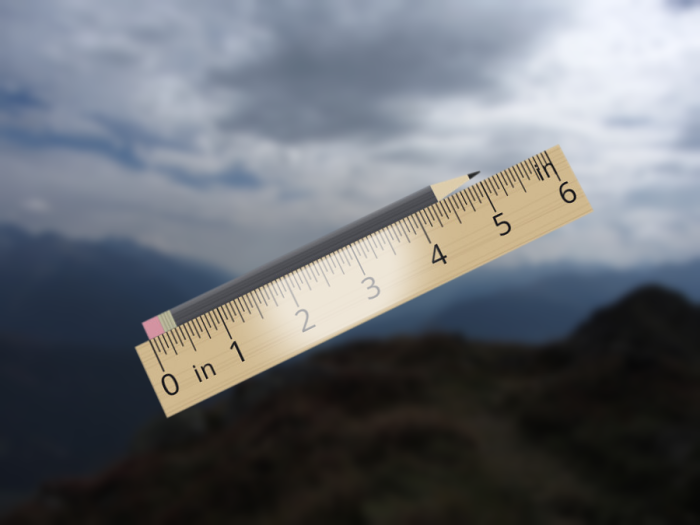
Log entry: 5.0625 in
